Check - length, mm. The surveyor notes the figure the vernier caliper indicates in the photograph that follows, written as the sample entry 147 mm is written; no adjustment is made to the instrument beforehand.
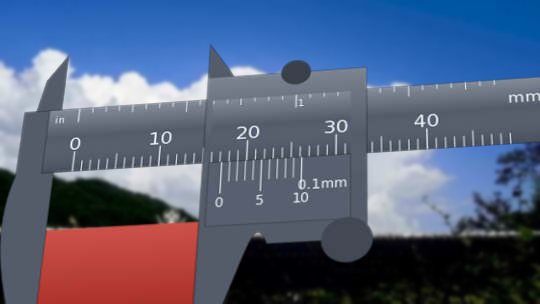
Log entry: 17.2 mm
